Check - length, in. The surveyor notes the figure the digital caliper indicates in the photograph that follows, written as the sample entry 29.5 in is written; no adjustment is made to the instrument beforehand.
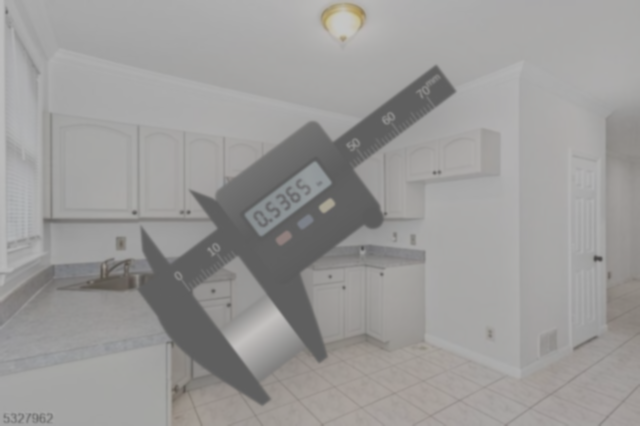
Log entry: 0.5365 in
